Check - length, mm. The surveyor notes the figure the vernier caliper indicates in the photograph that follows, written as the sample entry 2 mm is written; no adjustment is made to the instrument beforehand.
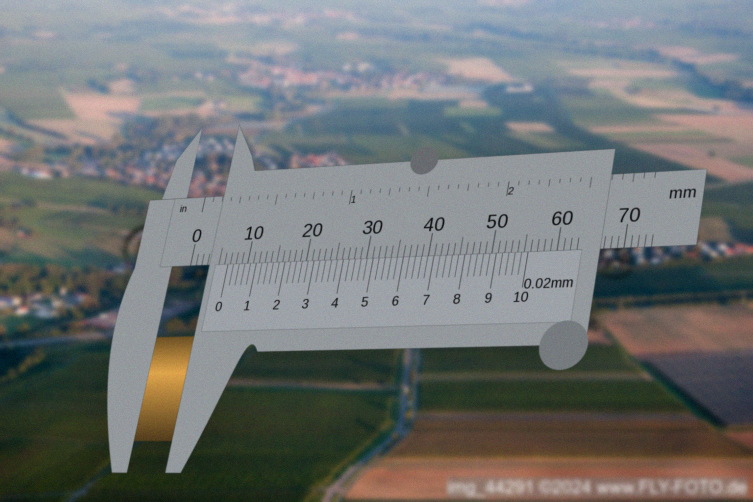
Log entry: 6.6 mm
